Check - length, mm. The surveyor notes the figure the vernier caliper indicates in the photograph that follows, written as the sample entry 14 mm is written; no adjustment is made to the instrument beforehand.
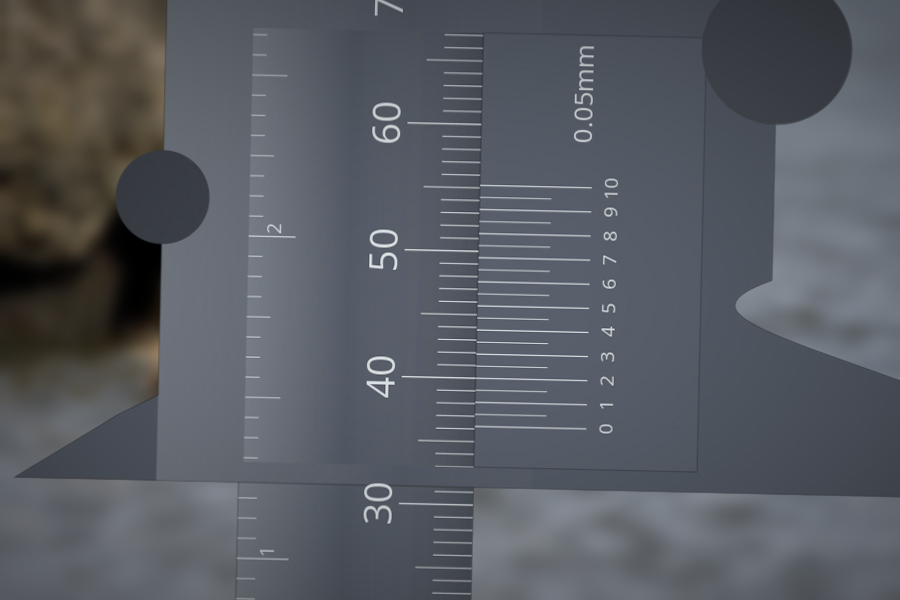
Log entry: 36.2 mm
